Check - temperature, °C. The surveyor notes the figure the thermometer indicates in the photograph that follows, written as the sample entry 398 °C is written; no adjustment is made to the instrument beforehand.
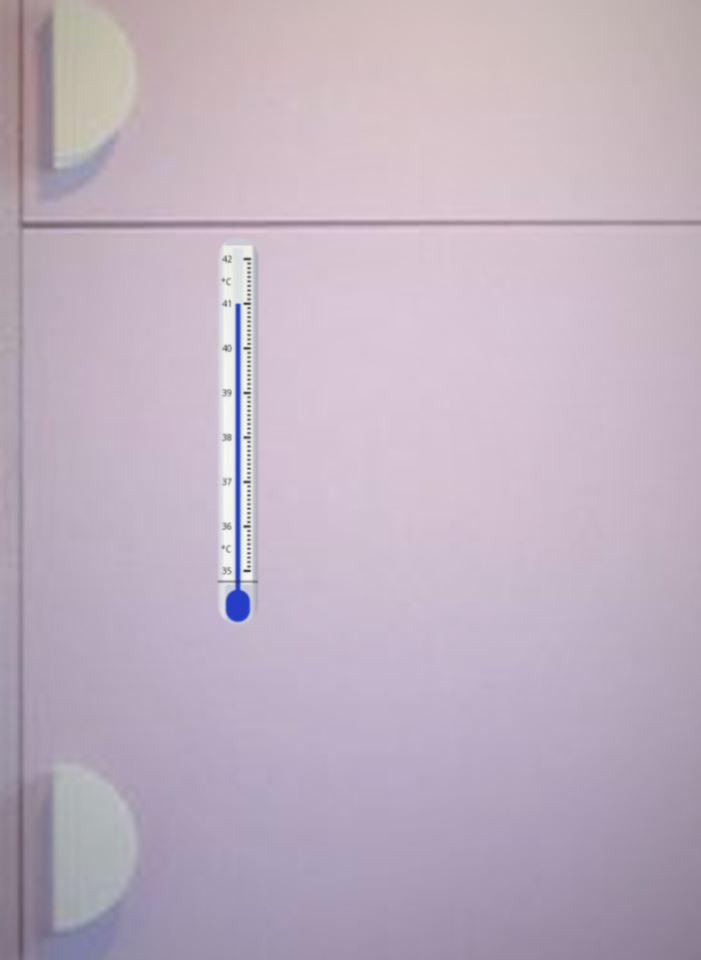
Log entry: 41 °C
